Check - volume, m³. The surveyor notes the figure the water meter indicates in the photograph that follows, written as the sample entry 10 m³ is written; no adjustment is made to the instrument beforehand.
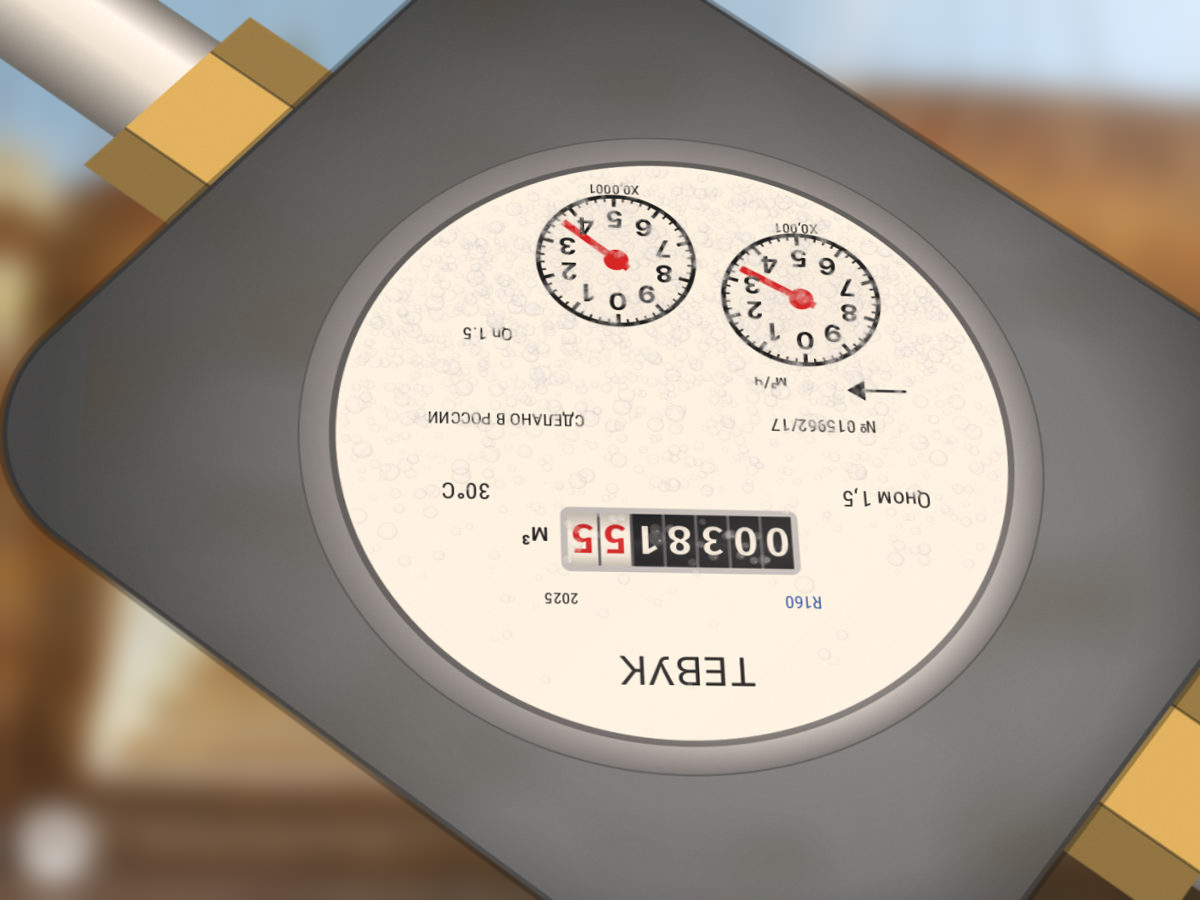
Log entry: 381.5533 m³
